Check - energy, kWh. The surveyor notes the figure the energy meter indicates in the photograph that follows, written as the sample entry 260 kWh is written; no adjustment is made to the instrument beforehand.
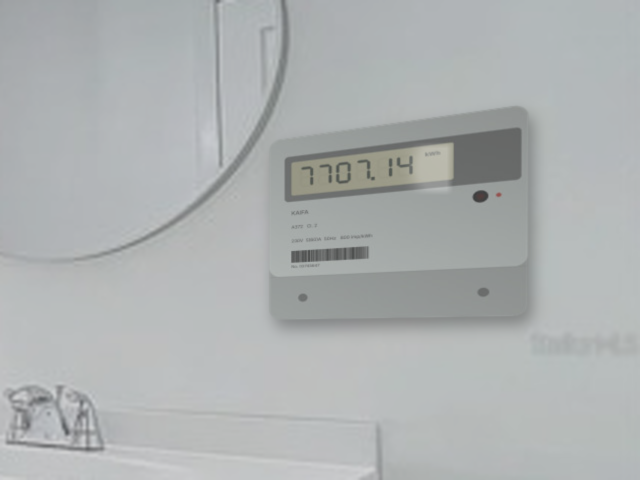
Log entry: 7707.14 kWh
